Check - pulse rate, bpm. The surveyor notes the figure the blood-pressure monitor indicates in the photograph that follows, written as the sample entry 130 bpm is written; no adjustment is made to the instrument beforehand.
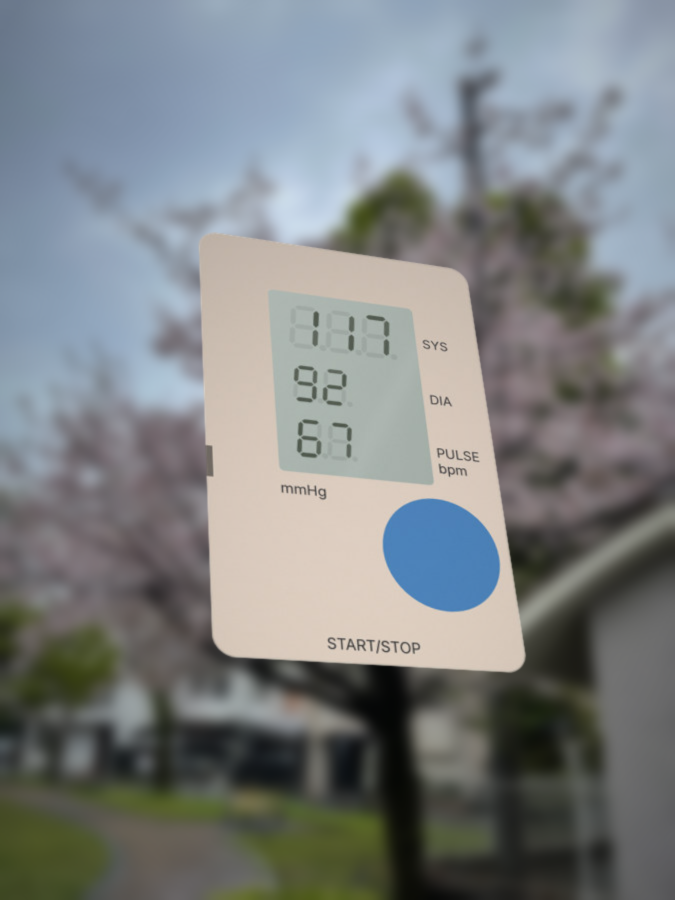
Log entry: 67 bpm
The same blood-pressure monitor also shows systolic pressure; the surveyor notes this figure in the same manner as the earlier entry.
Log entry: 117 mmHg
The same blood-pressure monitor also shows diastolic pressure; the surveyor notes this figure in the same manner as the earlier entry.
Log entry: 92 mmHg
